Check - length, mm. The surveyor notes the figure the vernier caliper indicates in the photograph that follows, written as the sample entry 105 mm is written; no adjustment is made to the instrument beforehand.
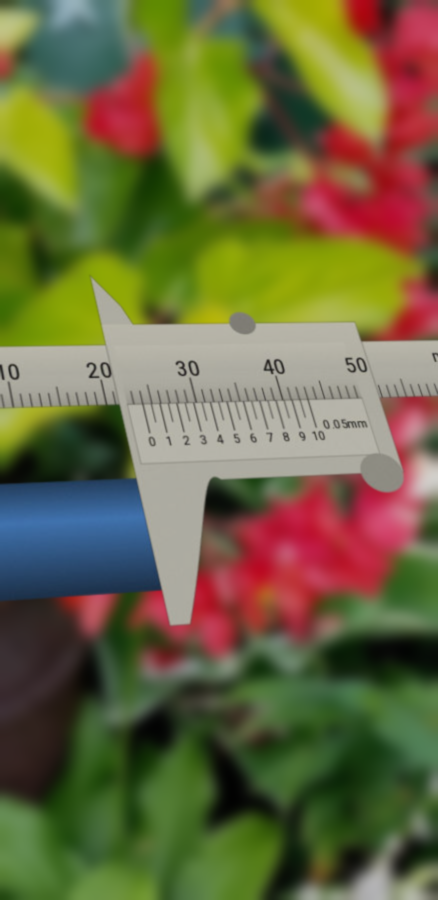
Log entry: 24.0 mm
